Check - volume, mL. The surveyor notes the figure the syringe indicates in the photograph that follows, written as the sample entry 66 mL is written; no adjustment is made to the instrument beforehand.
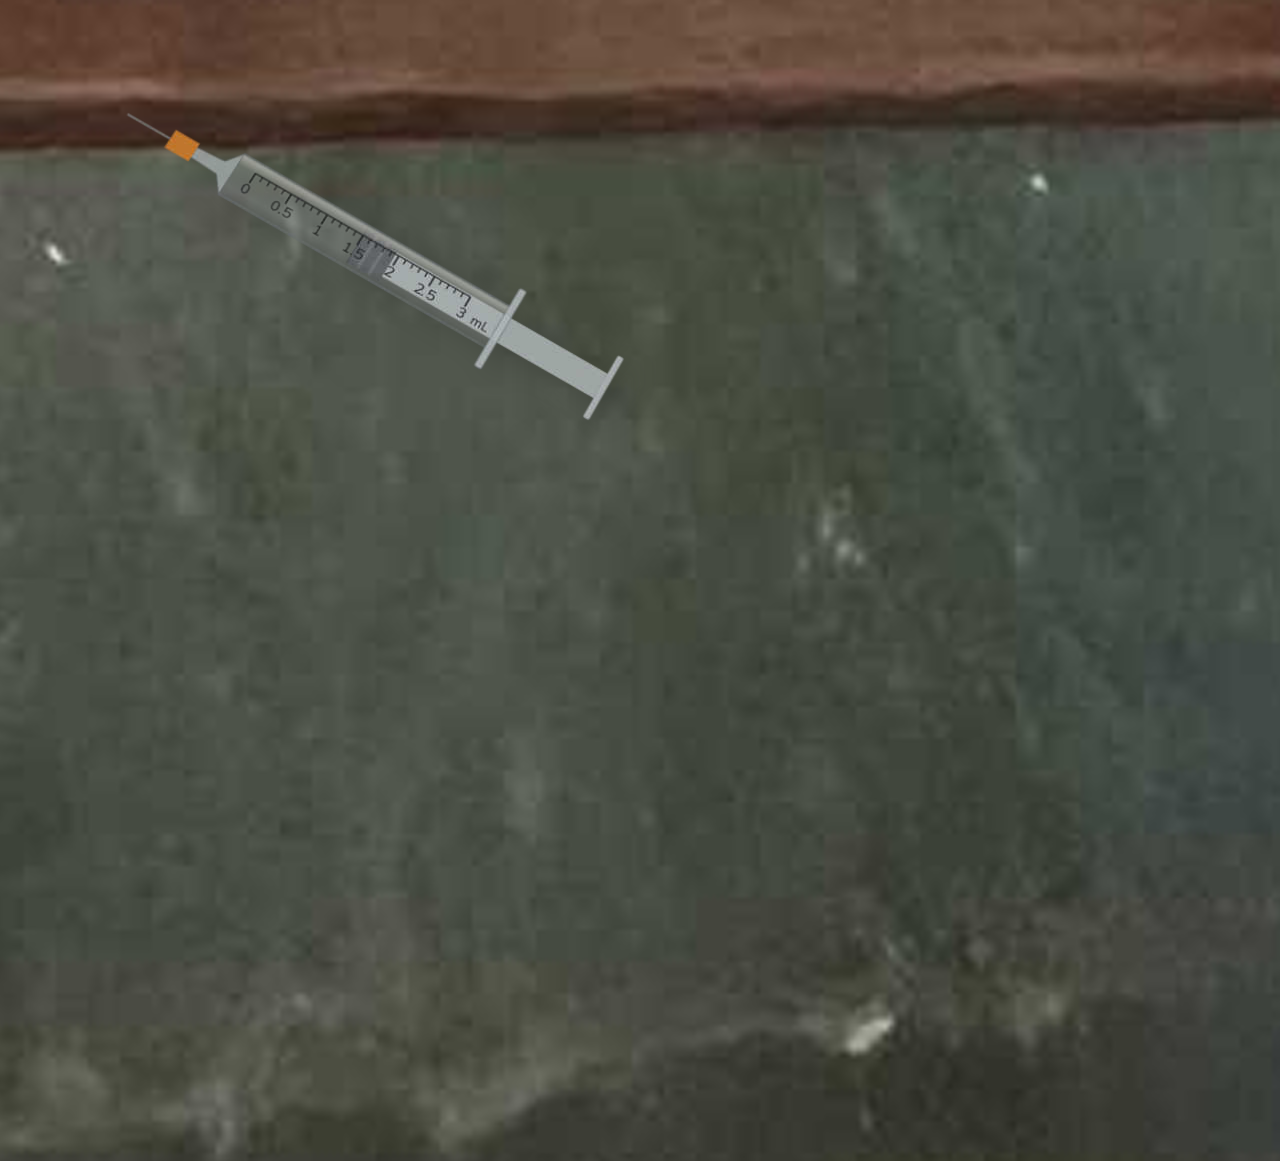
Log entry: 1.5 mL
